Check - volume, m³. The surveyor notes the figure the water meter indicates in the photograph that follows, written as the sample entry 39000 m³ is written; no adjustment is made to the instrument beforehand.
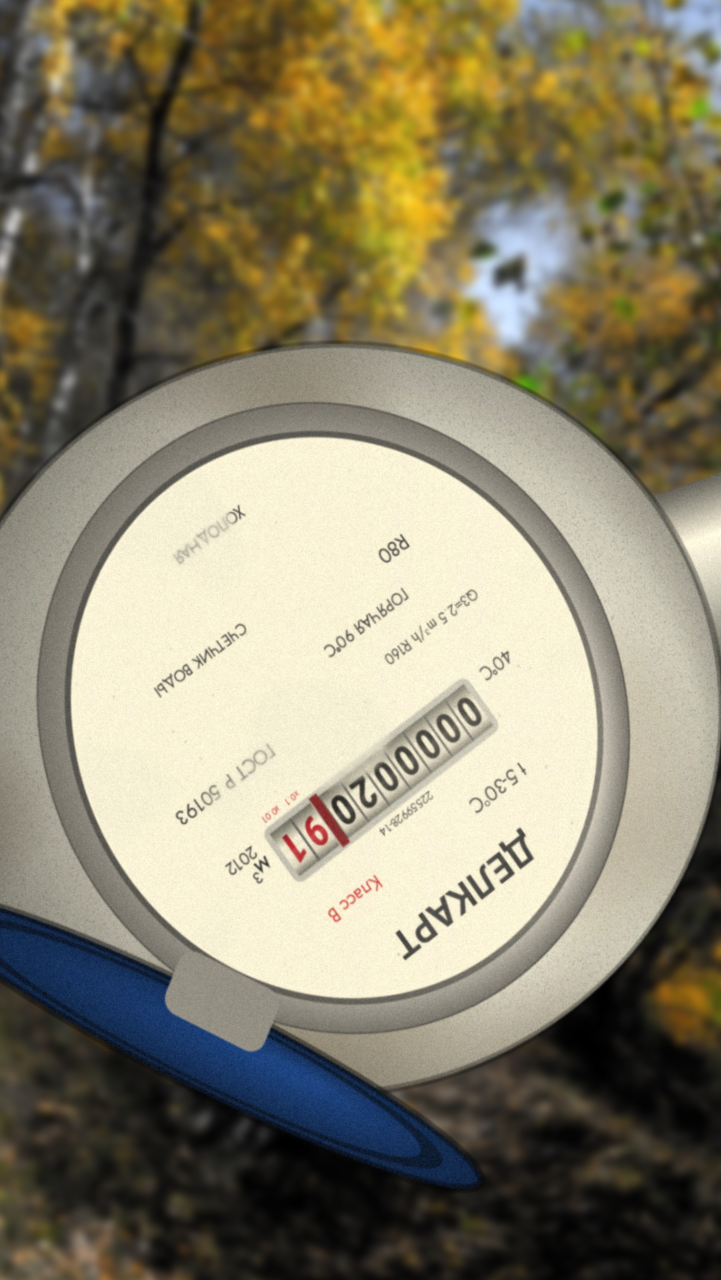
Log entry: 20.91 m³
